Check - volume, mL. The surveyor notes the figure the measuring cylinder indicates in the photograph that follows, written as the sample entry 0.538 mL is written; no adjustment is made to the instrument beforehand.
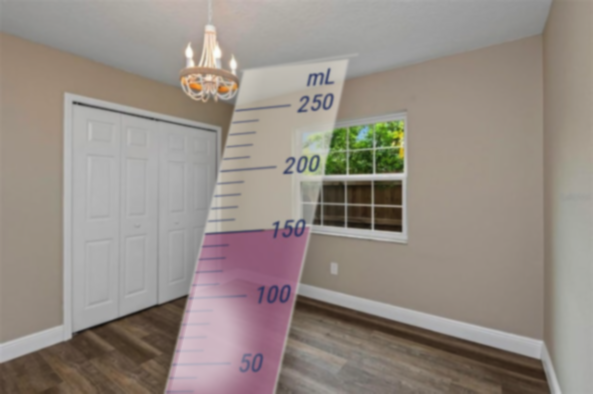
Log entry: 150 mL
